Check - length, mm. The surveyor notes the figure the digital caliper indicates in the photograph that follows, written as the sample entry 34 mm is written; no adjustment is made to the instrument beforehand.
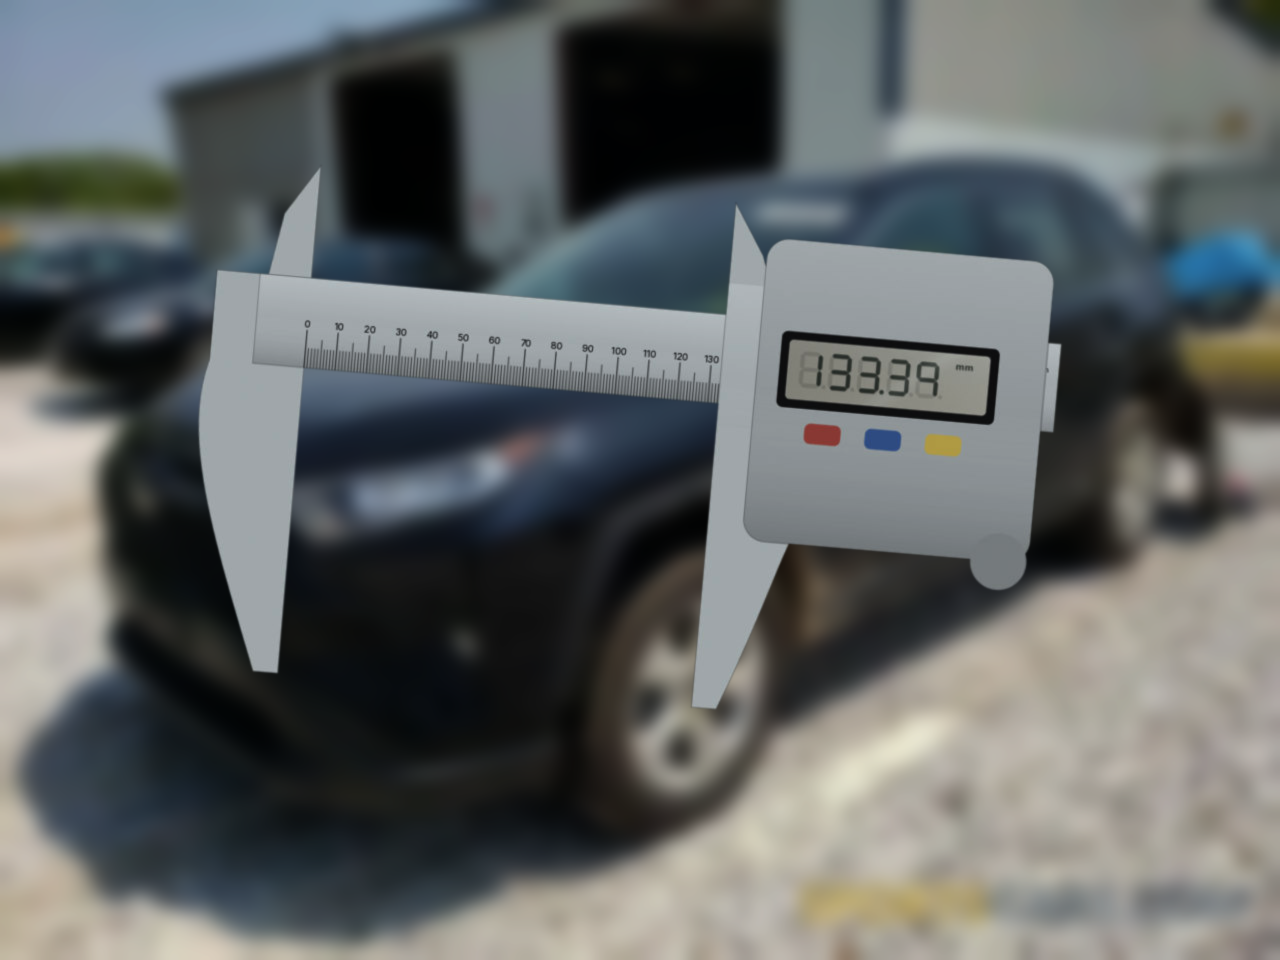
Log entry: 133.39 mm
